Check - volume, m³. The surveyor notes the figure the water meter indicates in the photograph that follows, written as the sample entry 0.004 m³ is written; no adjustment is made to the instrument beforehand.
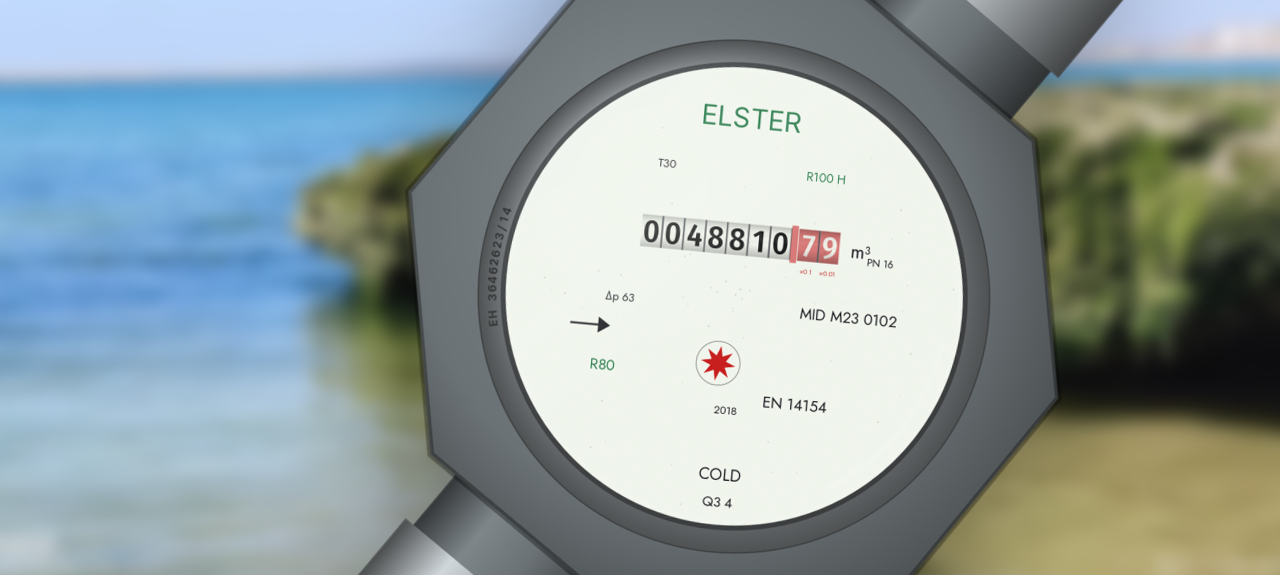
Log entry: 48810.79 m³
